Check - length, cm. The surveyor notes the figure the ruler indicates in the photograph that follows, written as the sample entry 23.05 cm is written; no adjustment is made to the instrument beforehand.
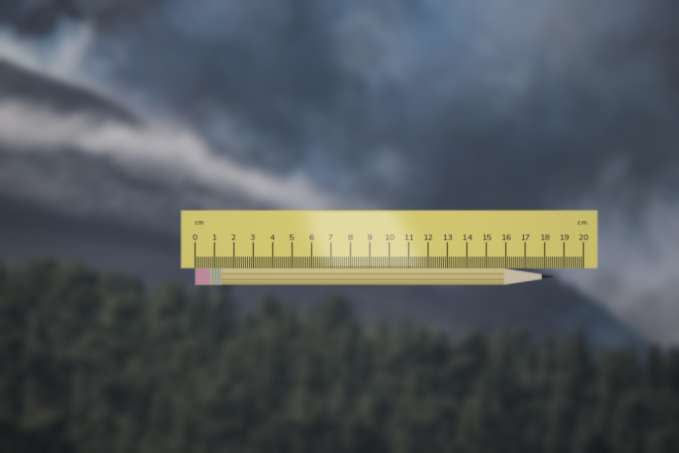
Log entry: 18.5 cm
